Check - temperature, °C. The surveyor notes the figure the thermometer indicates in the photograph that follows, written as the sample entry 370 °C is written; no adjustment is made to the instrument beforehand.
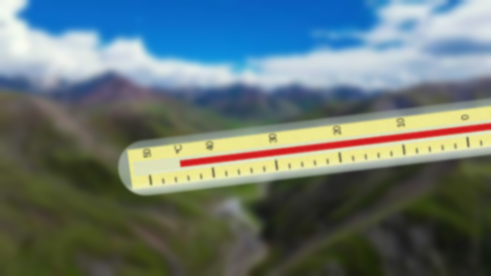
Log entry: 45 °C
